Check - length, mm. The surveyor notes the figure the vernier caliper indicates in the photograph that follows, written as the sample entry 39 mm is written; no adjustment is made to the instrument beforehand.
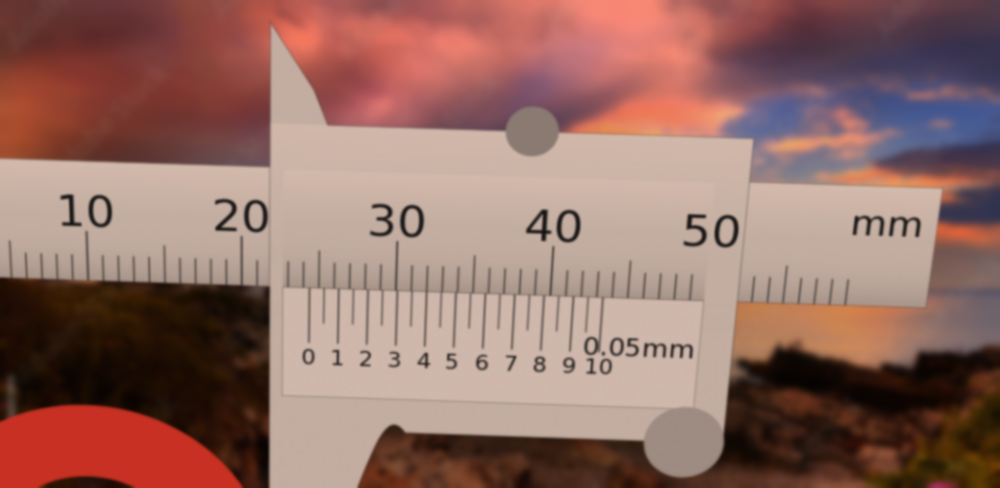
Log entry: 24.4 mm
